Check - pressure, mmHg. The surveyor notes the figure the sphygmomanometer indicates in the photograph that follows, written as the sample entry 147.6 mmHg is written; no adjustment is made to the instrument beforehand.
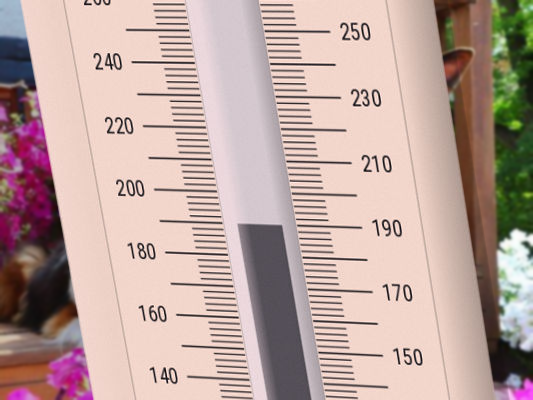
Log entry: 190 mmHg
